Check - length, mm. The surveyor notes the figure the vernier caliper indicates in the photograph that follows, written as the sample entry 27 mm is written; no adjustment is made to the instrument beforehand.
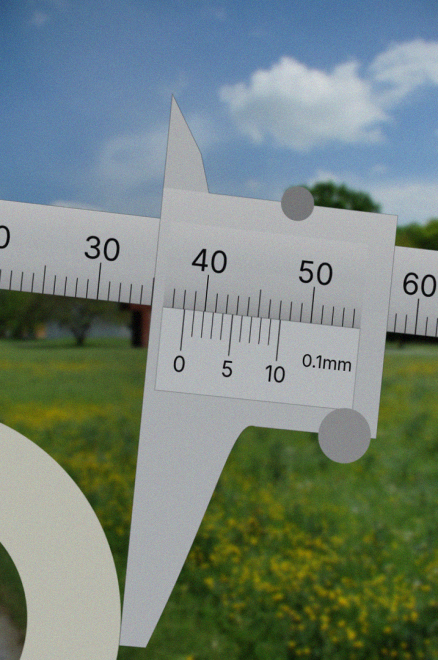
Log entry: 38.1 mm
